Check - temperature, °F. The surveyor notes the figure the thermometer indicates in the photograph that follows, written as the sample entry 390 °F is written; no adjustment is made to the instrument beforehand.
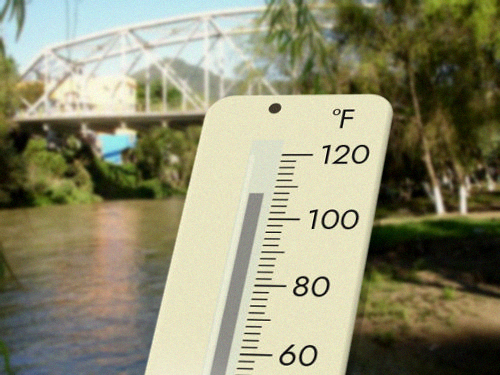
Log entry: 108 °F
